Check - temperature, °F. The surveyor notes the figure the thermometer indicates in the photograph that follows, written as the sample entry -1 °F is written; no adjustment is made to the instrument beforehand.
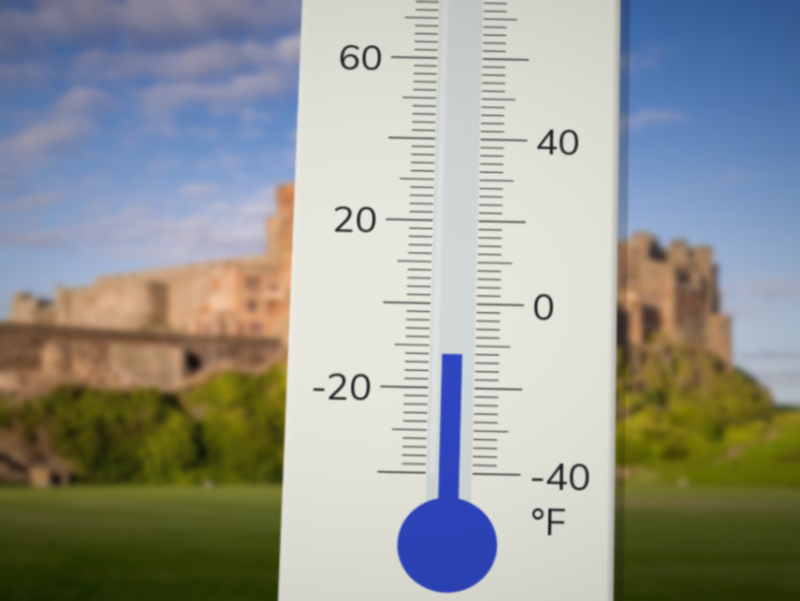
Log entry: -12 °F
